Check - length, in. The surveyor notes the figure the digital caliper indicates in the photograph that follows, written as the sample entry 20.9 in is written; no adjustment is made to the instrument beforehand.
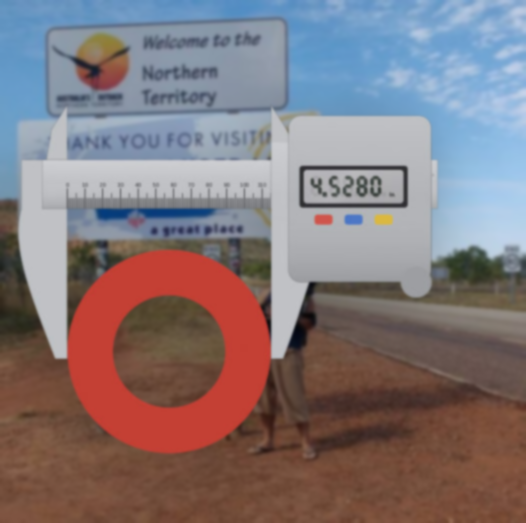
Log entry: 4.5280 in
